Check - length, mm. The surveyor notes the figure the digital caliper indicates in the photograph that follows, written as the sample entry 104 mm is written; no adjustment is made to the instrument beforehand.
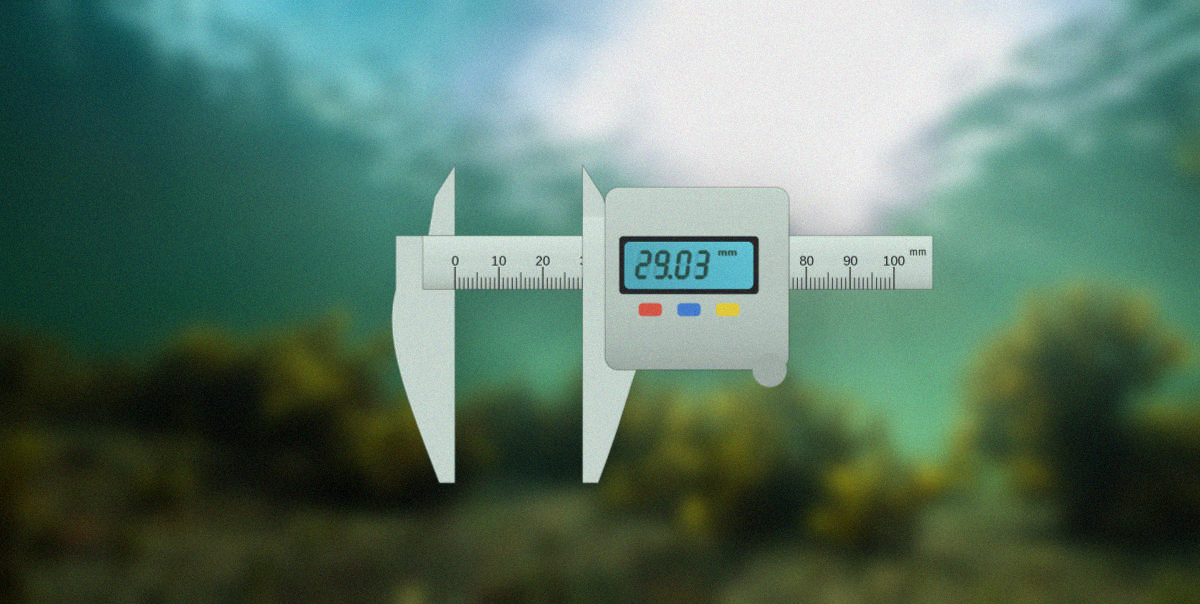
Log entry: 29.03 mm
